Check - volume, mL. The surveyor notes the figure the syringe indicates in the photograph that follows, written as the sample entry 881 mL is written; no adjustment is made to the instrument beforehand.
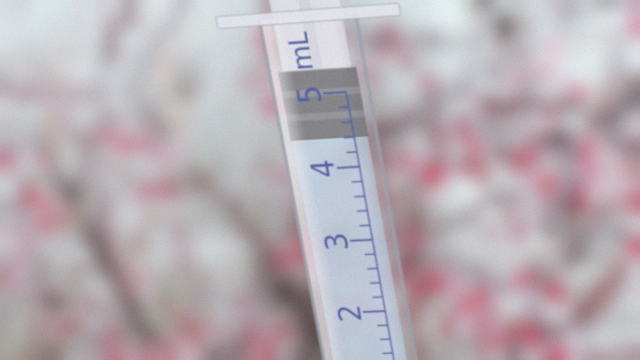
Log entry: 4.4 mL
